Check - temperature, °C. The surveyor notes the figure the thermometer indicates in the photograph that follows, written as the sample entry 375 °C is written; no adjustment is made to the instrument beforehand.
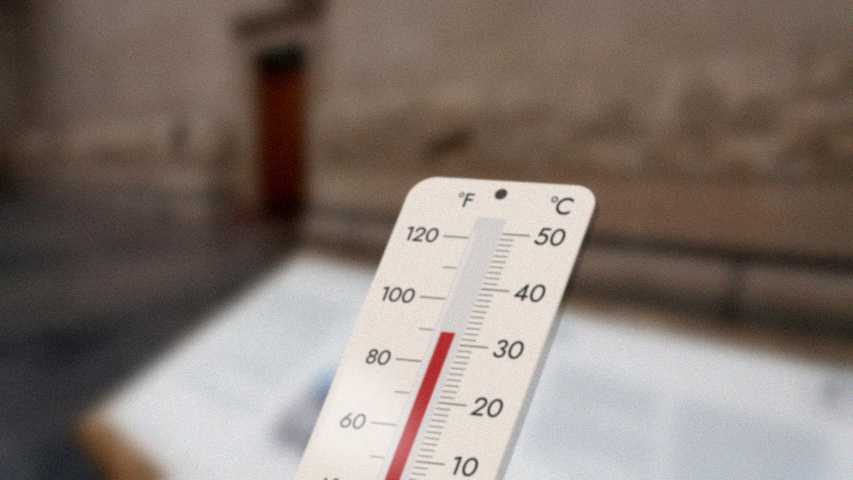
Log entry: 32 °C
